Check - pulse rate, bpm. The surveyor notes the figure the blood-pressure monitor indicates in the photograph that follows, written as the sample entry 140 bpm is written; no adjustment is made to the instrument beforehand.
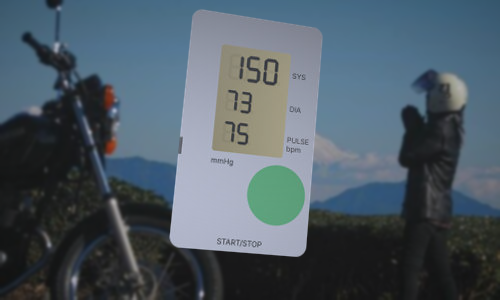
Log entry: 75 bpm
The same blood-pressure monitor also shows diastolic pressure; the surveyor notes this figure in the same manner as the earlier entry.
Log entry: 73 mmHg
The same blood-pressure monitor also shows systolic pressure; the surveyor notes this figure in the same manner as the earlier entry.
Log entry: 150 mmHg
